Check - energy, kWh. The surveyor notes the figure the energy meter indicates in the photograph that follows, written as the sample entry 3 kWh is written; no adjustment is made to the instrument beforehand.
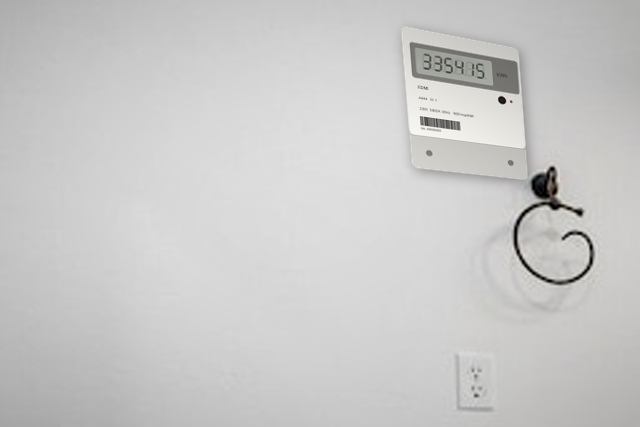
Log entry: 335415 kWh
